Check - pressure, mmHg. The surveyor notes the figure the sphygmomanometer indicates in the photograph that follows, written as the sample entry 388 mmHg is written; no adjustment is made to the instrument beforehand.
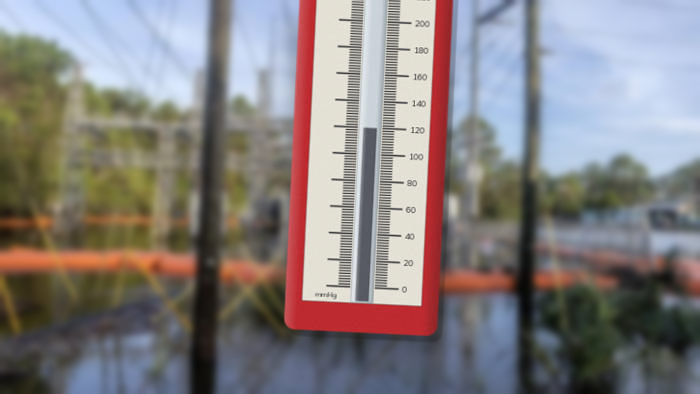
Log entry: 120 mmHg
